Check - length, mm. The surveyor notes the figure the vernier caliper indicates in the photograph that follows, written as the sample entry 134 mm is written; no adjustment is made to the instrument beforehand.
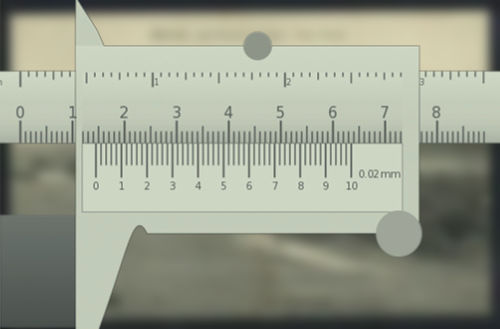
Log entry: 14.5 mm
